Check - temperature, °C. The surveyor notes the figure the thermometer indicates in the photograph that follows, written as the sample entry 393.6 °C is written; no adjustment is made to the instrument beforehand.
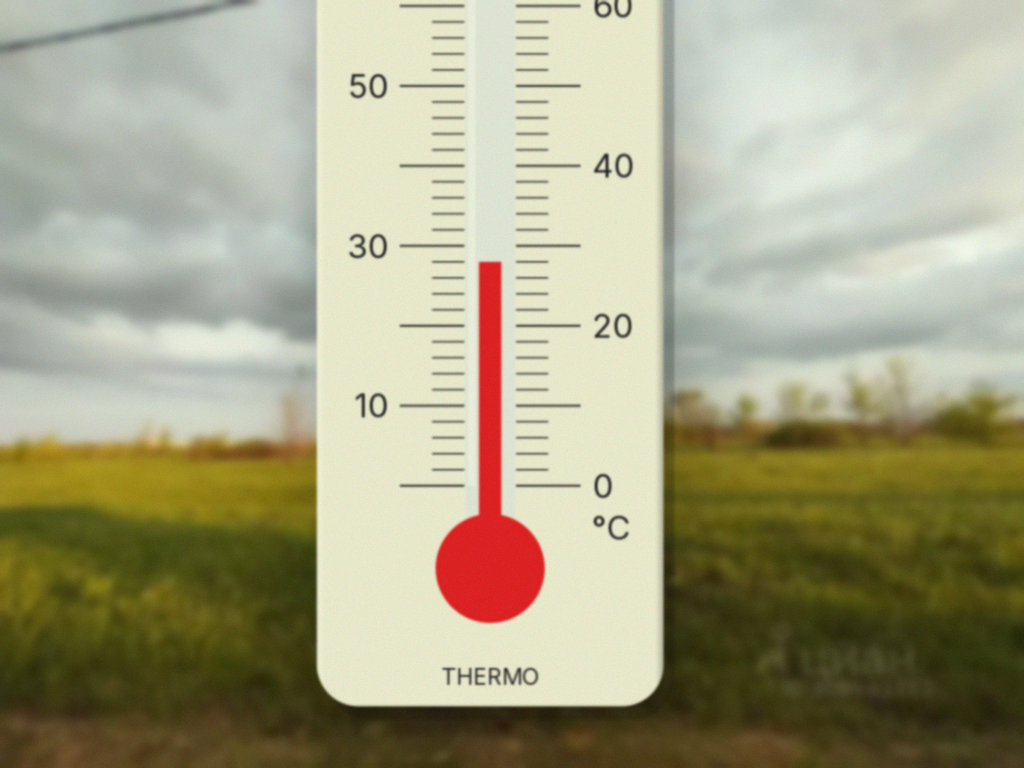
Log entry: 28 °C
